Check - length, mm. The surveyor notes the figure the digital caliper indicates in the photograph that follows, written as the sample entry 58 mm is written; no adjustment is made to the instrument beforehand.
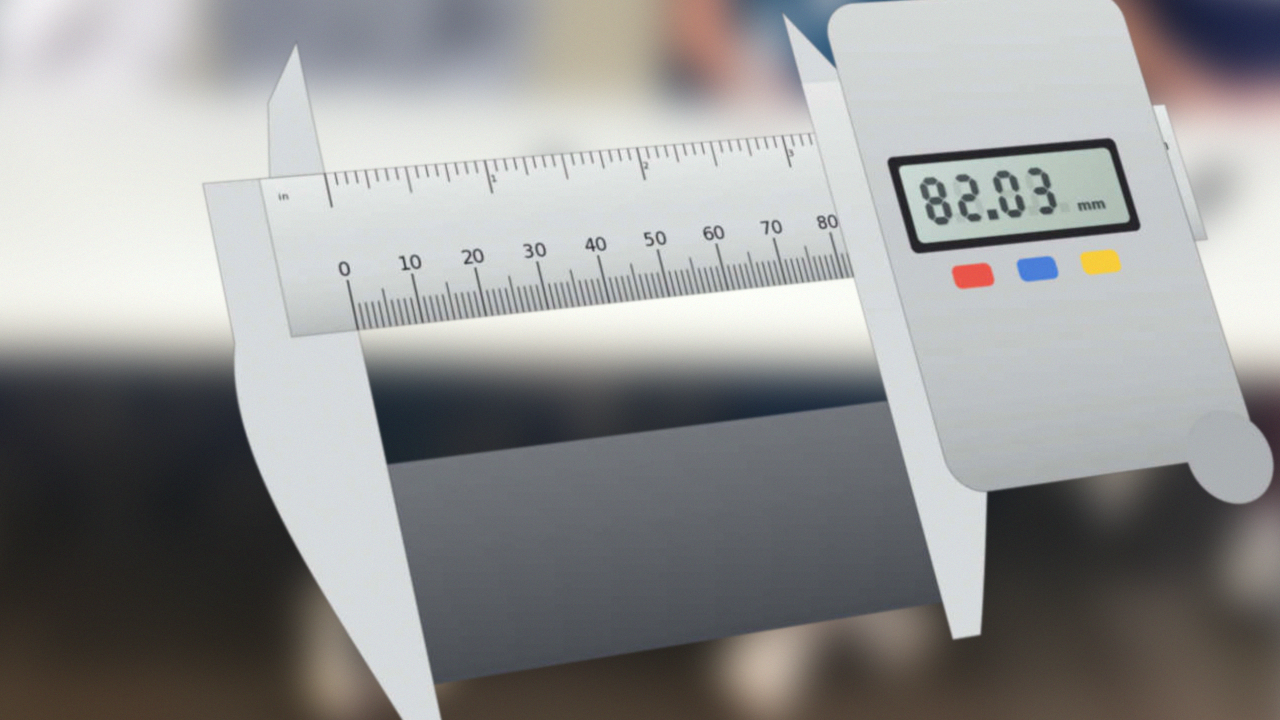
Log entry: 82.03 mm
